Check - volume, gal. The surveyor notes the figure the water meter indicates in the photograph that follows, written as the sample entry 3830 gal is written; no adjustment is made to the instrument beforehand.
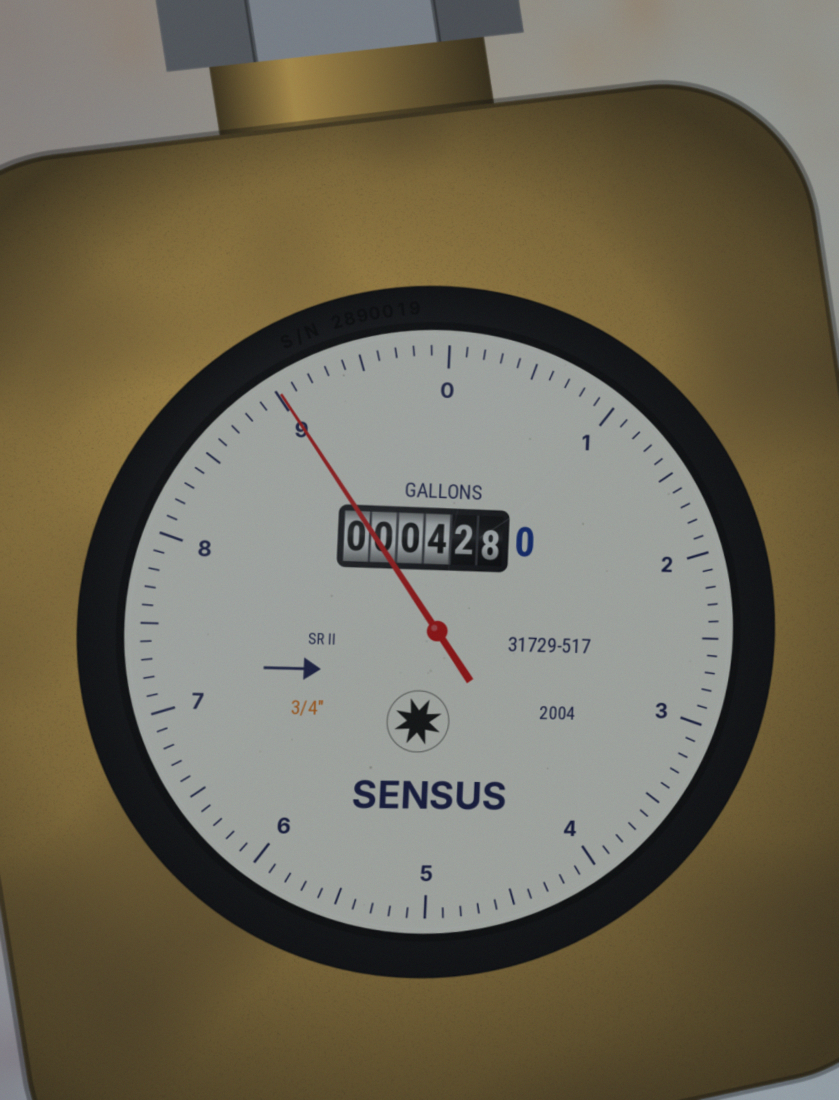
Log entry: 4279.0 gal
